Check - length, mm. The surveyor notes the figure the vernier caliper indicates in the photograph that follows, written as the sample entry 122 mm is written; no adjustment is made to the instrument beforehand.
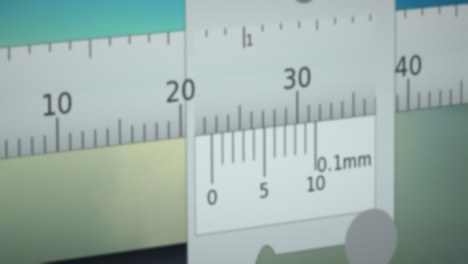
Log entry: 22.6 mm
